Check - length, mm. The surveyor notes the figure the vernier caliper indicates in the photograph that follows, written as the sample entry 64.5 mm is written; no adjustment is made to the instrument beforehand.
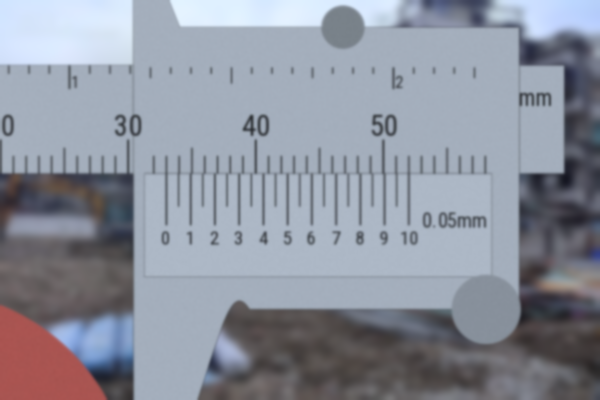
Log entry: 33.0 mm
